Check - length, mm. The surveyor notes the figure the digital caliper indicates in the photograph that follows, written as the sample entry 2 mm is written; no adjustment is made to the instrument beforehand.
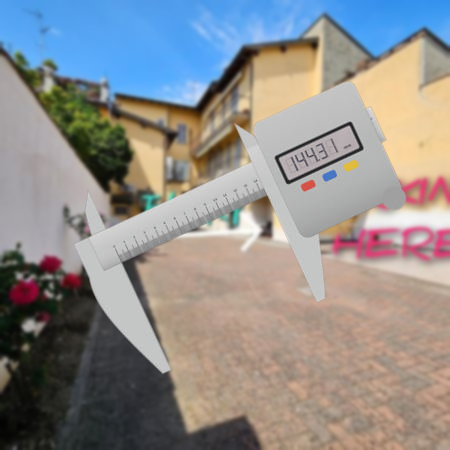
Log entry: 144.31 mm
